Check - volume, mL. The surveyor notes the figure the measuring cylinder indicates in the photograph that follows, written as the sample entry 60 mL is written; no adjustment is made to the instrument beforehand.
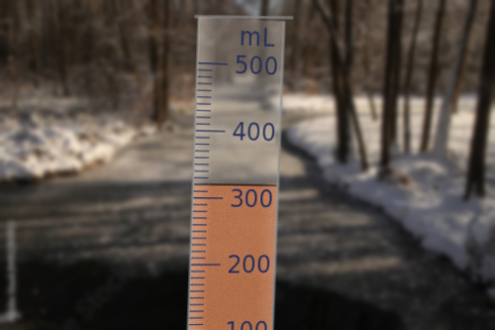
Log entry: 320 mL
